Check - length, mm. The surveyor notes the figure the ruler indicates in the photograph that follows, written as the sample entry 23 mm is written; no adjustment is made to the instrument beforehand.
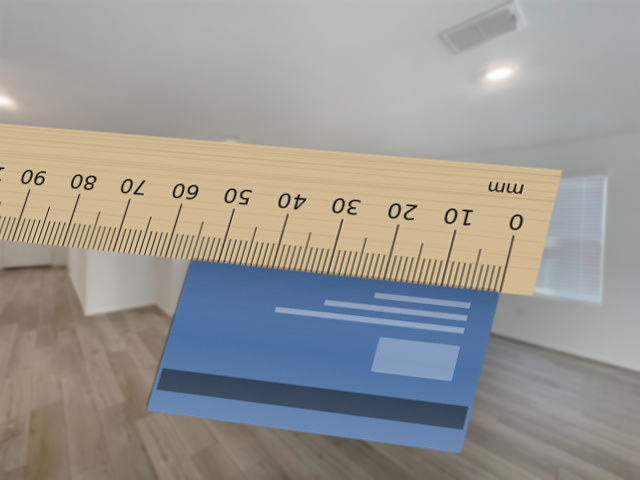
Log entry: 55 mm
